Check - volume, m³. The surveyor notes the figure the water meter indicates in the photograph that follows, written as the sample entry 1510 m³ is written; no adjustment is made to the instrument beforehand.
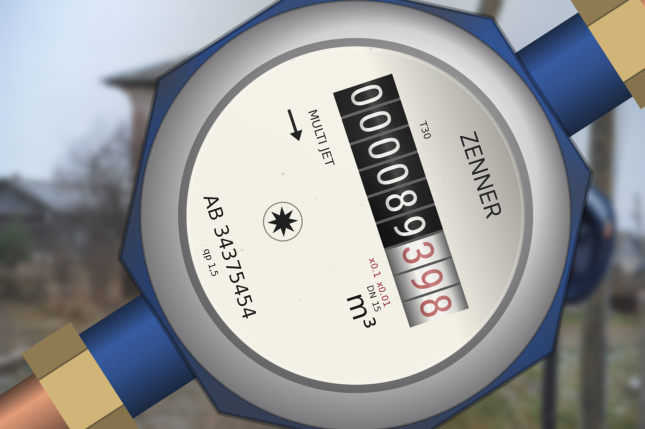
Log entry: 89.398 m³
